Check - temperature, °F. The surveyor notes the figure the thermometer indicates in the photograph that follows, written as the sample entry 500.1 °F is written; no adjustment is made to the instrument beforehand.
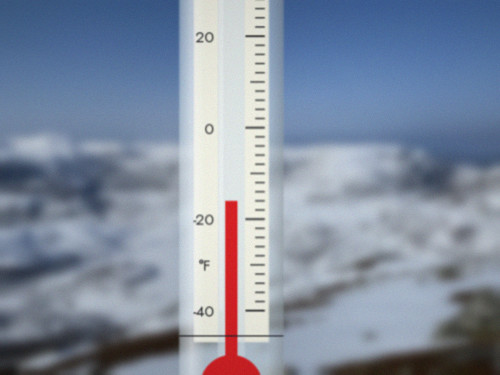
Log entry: -16 °F
